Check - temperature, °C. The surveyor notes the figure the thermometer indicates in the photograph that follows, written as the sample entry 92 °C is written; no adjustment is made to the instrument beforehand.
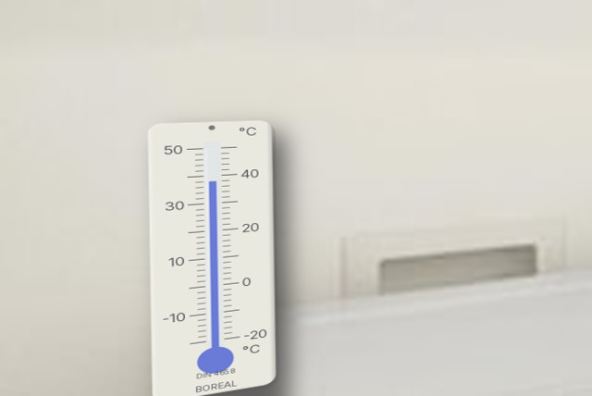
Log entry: 38 °C
